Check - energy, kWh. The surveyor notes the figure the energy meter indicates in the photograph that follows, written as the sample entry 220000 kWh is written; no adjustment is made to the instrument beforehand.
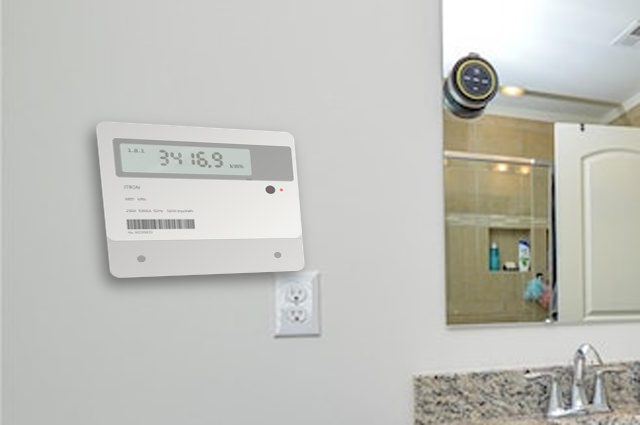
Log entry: 3416.9 kWh
